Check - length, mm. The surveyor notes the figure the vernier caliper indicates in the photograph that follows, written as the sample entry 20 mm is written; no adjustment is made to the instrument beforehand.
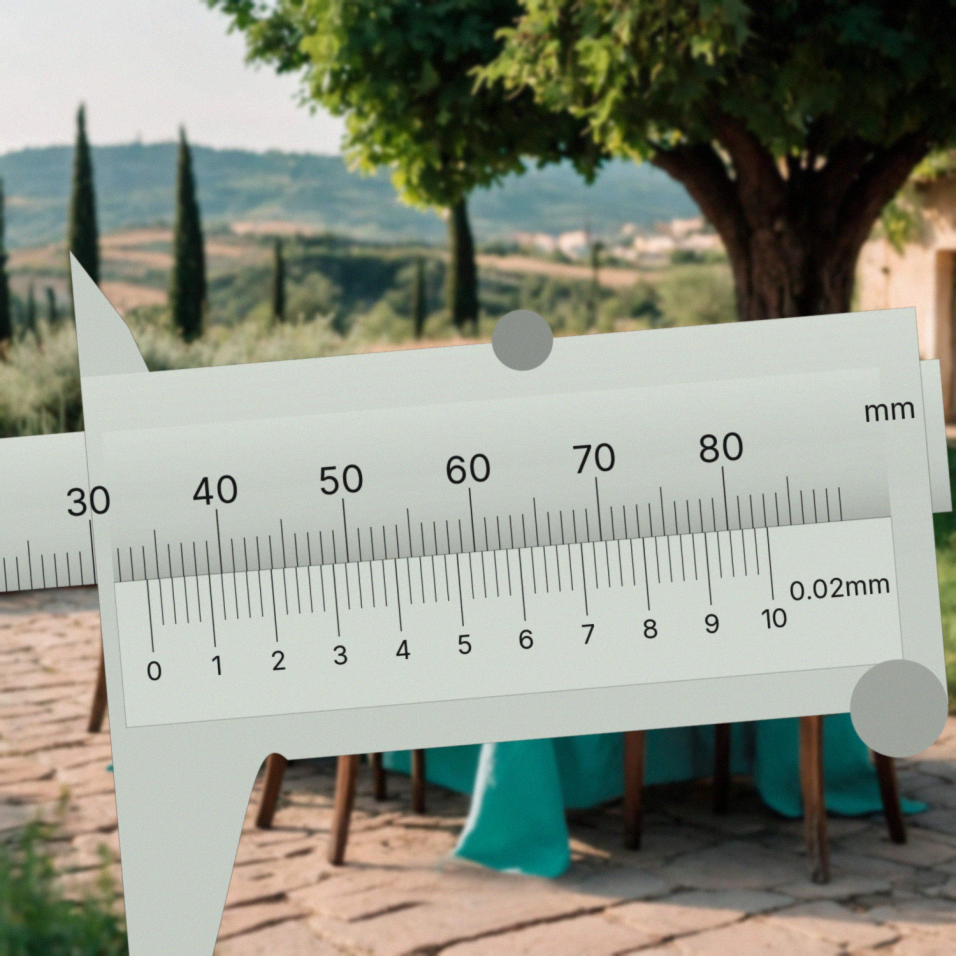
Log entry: 34.1 mm
